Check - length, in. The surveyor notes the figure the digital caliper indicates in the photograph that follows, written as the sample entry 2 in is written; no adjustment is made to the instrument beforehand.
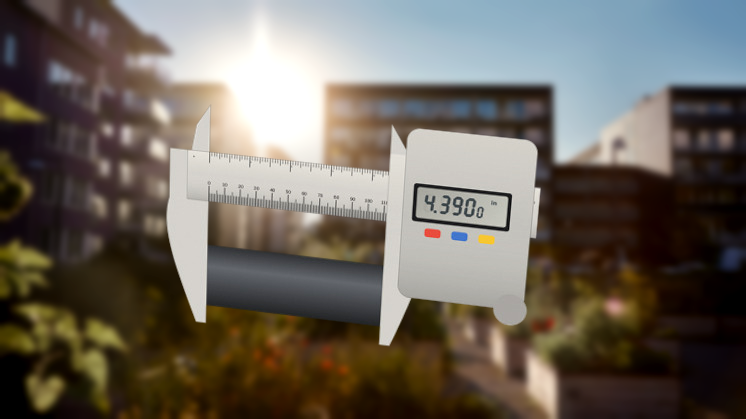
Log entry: 4.3900 in
